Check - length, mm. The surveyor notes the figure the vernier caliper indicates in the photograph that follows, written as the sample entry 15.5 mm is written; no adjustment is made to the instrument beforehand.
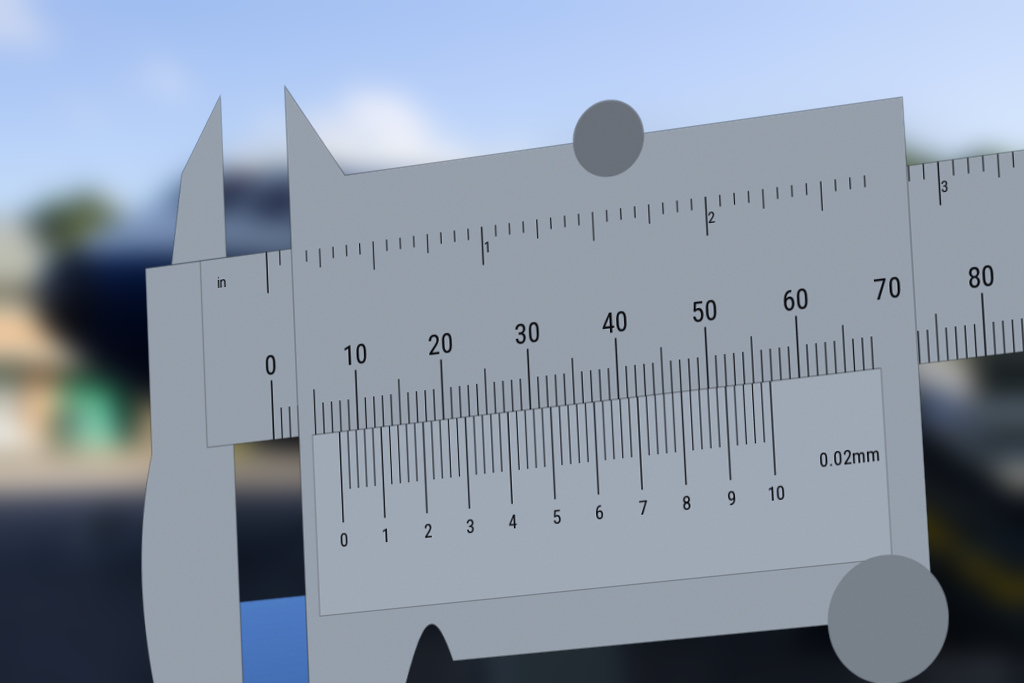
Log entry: 7.8 mm
